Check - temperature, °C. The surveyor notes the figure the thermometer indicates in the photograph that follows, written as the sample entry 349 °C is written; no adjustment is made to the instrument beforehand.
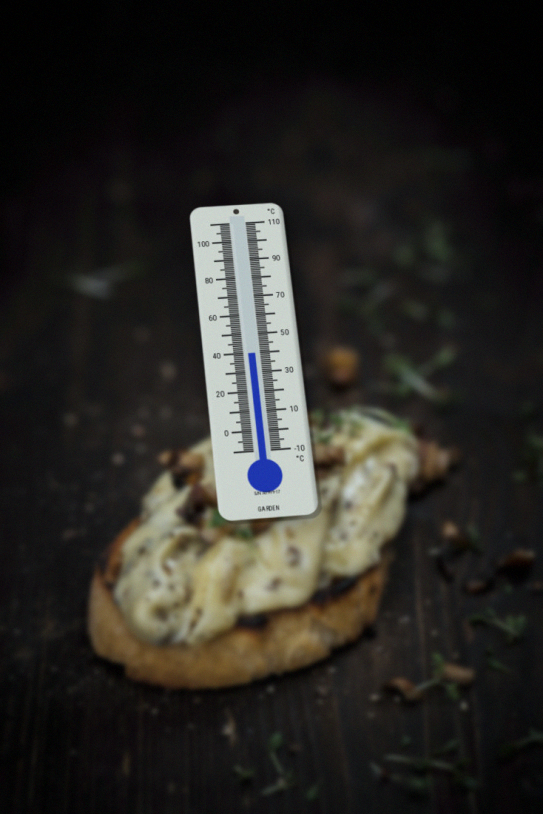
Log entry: 40 °C
